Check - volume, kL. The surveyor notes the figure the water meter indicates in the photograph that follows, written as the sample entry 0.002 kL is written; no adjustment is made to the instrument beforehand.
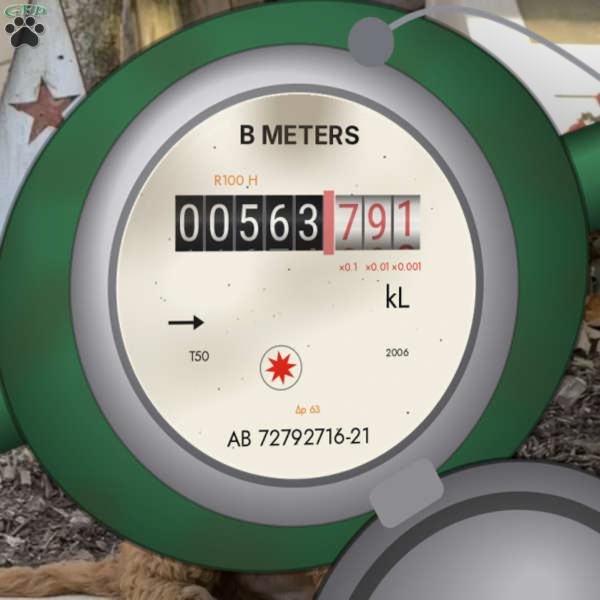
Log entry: 563.791 kL
